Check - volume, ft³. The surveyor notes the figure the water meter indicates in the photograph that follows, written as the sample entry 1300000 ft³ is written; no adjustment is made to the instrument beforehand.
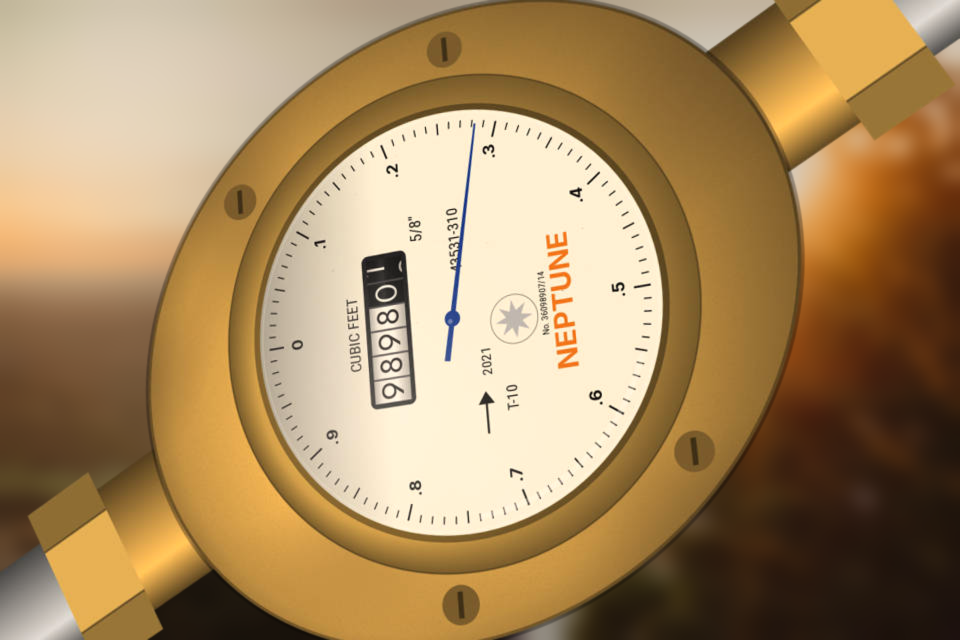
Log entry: 989801.28 ft³
